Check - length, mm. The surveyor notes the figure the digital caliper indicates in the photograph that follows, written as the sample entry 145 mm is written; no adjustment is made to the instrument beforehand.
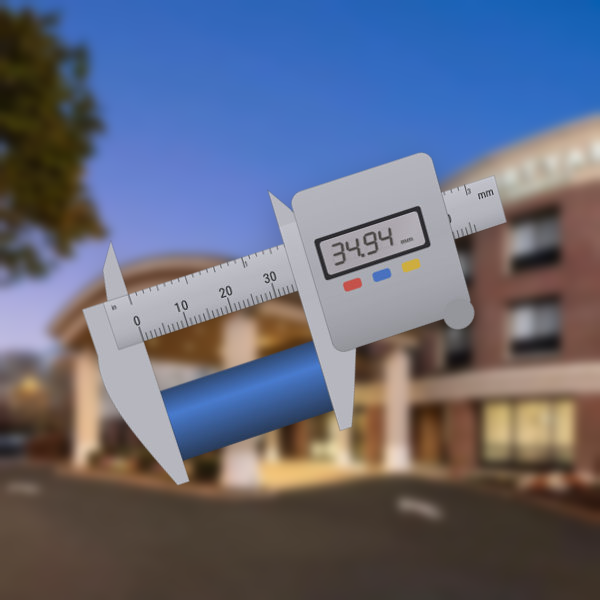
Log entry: 34.94 mm
